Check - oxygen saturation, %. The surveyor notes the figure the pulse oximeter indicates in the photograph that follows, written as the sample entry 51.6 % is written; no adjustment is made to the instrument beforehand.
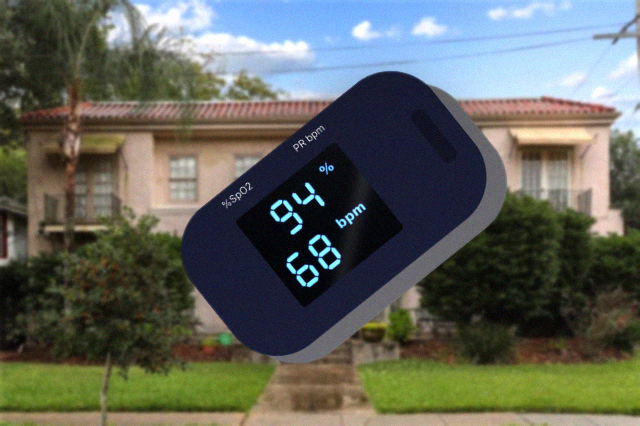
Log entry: 94 %
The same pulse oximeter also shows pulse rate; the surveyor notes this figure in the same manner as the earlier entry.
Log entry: 68 bpm
